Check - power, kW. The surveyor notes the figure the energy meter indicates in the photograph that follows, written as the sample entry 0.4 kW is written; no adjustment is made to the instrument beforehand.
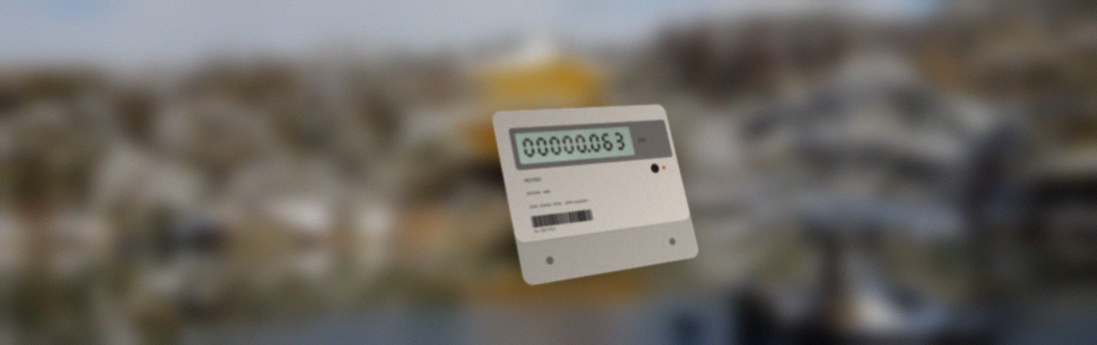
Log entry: 0.063 kW
